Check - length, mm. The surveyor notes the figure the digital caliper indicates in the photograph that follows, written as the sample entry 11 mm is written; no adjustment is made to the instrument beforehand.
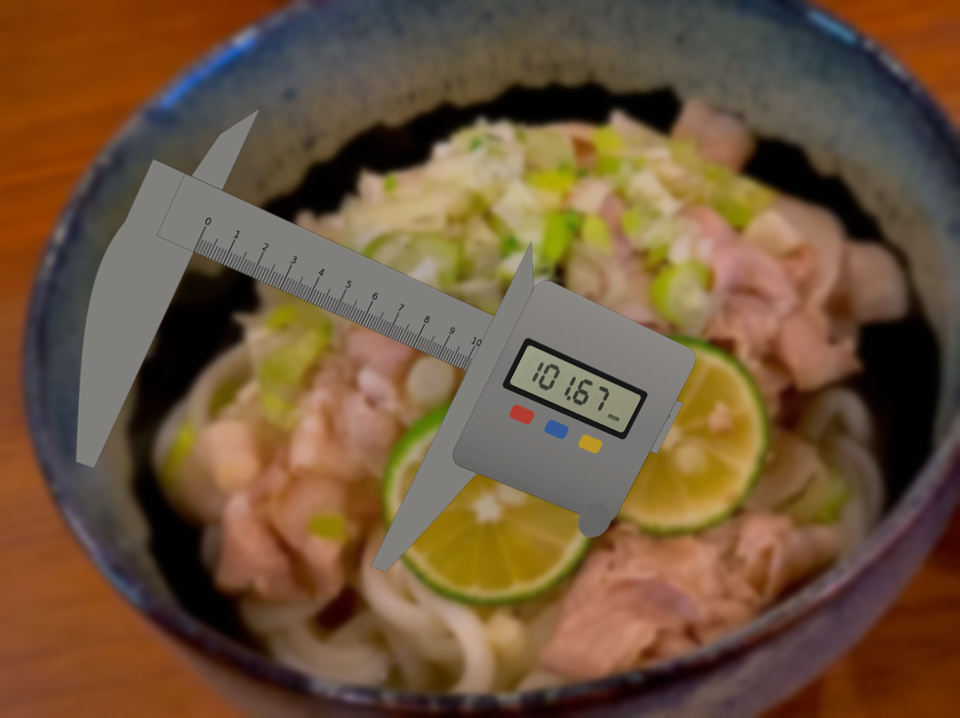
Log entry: 101.67 mm
